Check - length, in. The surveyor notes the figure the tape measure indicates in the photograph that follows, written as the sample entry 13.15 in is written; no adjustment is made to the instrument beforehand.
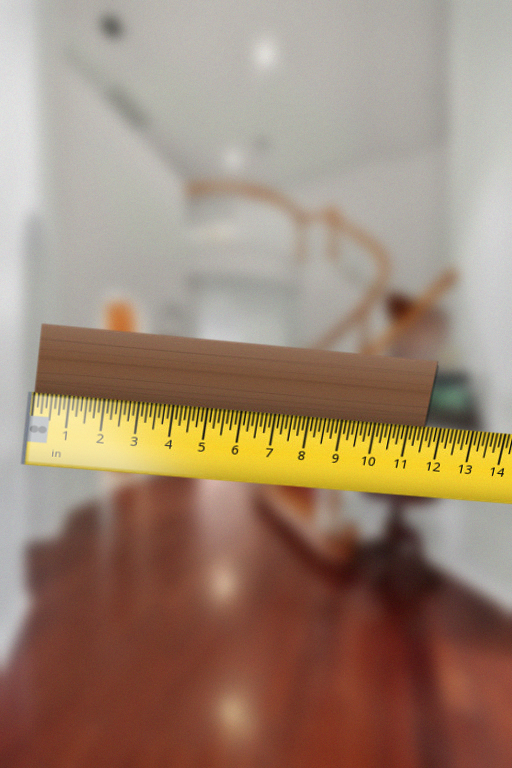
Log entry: 11.5 in
